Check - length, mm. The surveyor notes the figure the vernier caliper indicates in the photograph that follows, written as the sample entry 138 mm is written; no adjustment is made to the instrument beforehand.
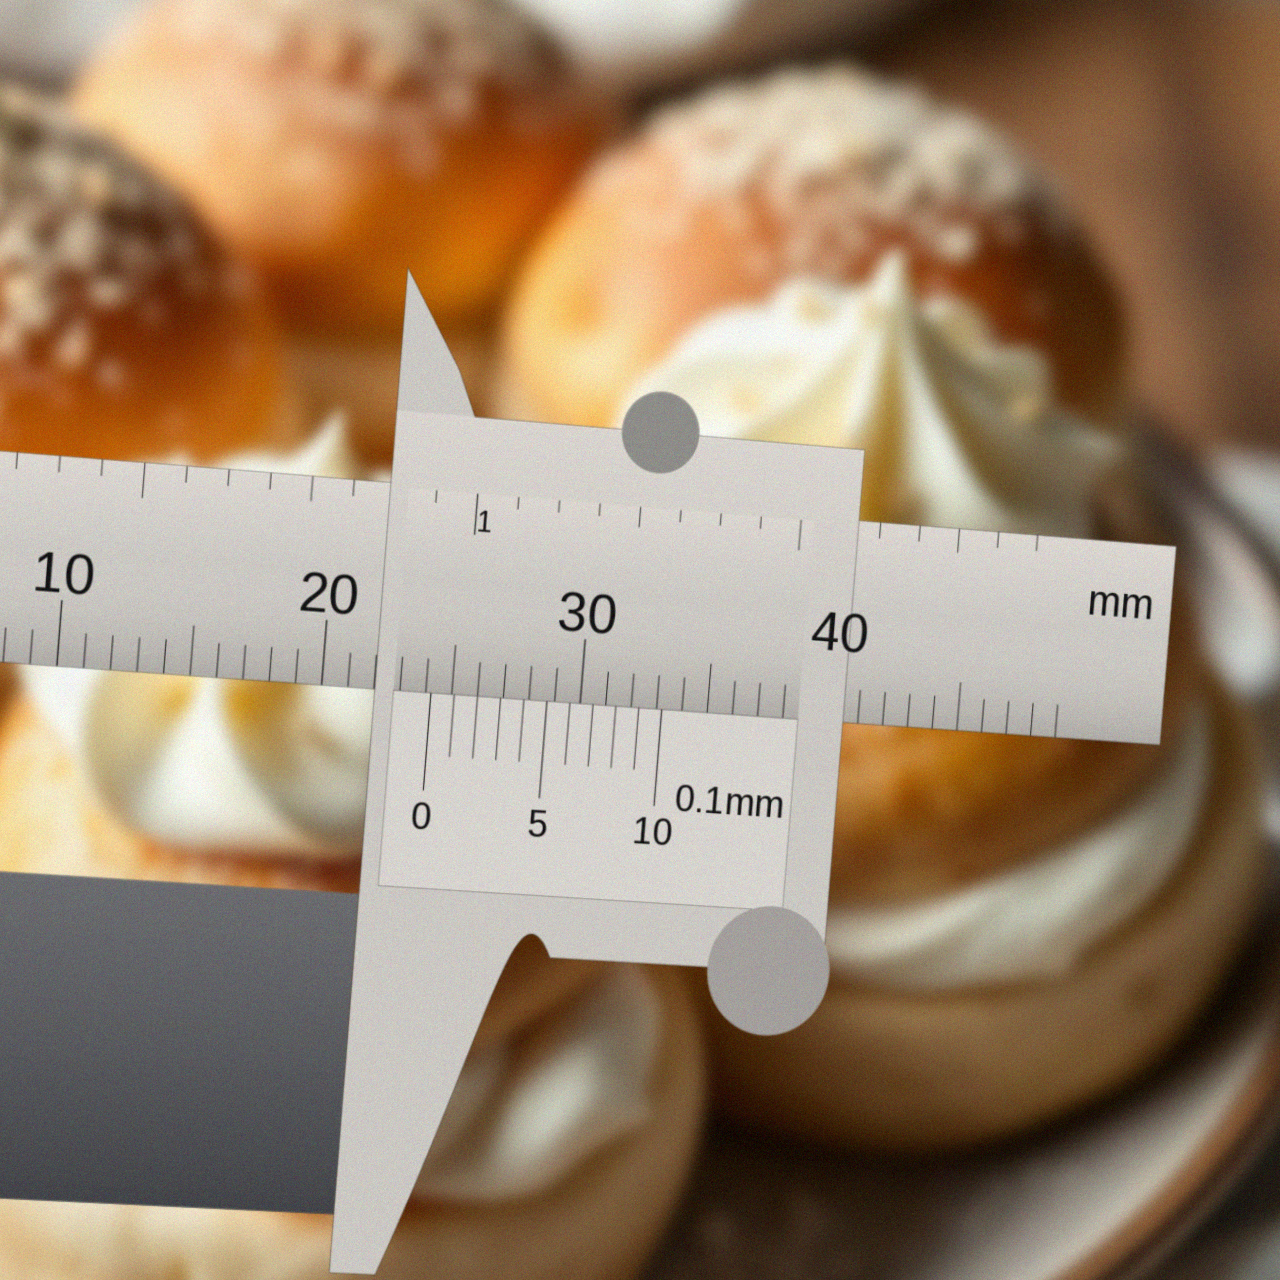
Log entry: 24.2 mm
